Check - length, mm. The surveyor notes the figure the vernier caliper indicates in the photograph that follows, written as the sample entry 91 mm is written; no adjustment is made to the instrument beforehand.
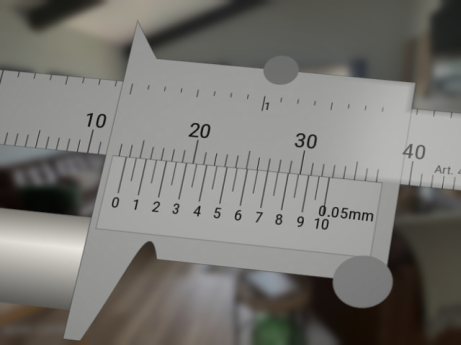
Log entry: 13.7 mm
